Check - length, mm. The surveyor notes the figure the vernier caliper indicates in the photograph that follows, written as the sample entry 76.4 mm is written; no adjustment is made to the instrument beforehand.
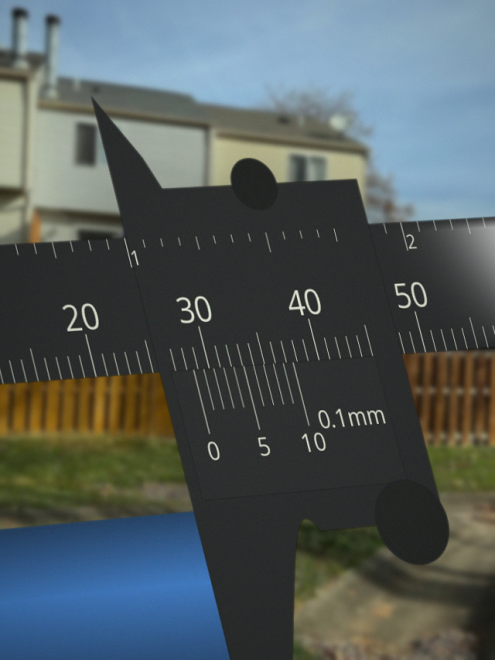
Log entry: 28.6 mm
